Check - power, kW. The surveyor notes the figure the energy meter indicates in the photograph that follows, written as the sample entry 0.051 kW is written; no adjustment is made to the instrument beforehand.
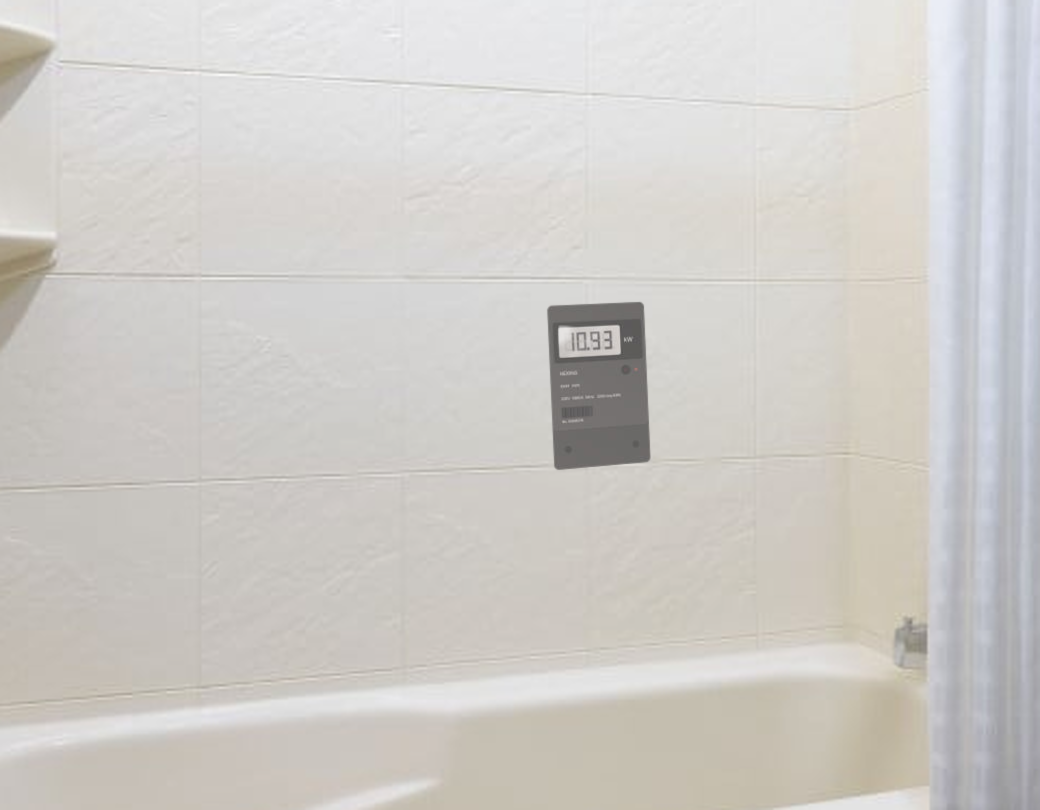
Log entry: 10.93 kW
